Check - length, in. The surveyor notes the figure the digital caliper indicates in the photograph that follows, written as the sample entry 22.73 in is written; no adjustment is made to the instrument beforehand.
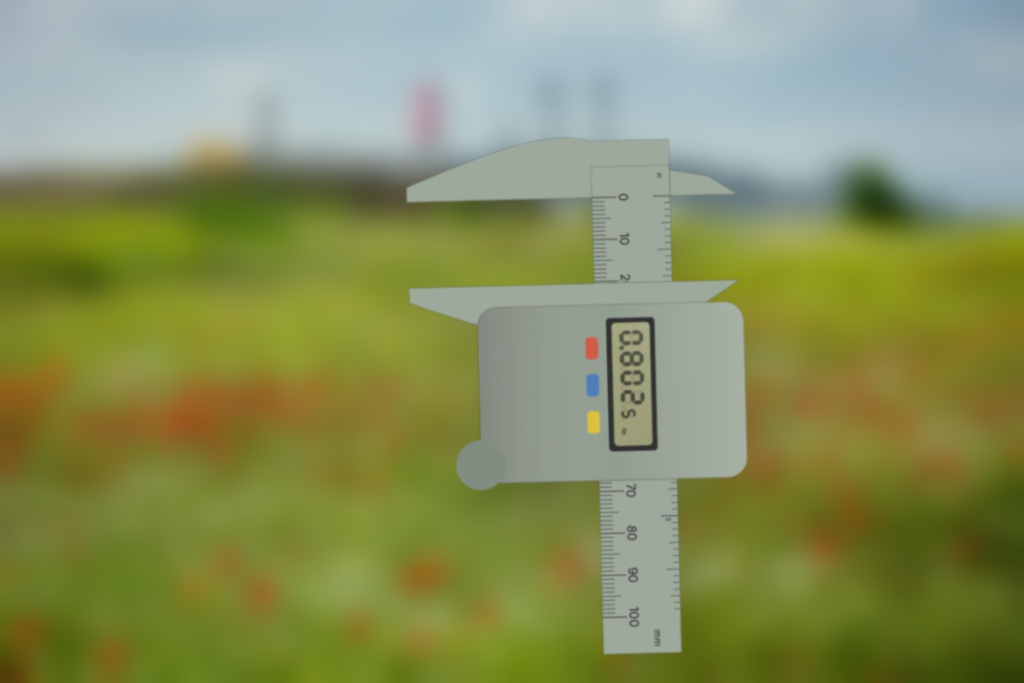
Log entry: 0.8025 in
